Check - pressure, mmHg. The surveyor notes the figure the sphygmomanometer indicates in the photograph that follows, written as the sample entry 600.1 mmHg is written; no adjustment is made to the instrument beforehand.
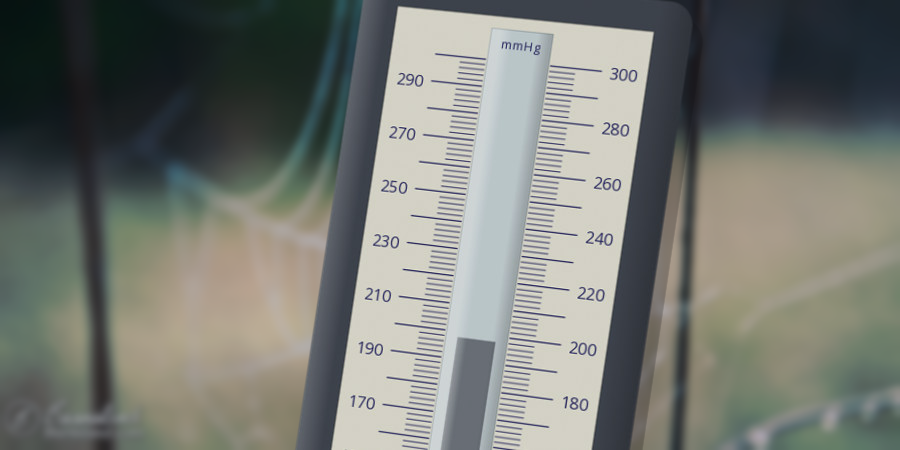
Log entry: 198 mmHg
